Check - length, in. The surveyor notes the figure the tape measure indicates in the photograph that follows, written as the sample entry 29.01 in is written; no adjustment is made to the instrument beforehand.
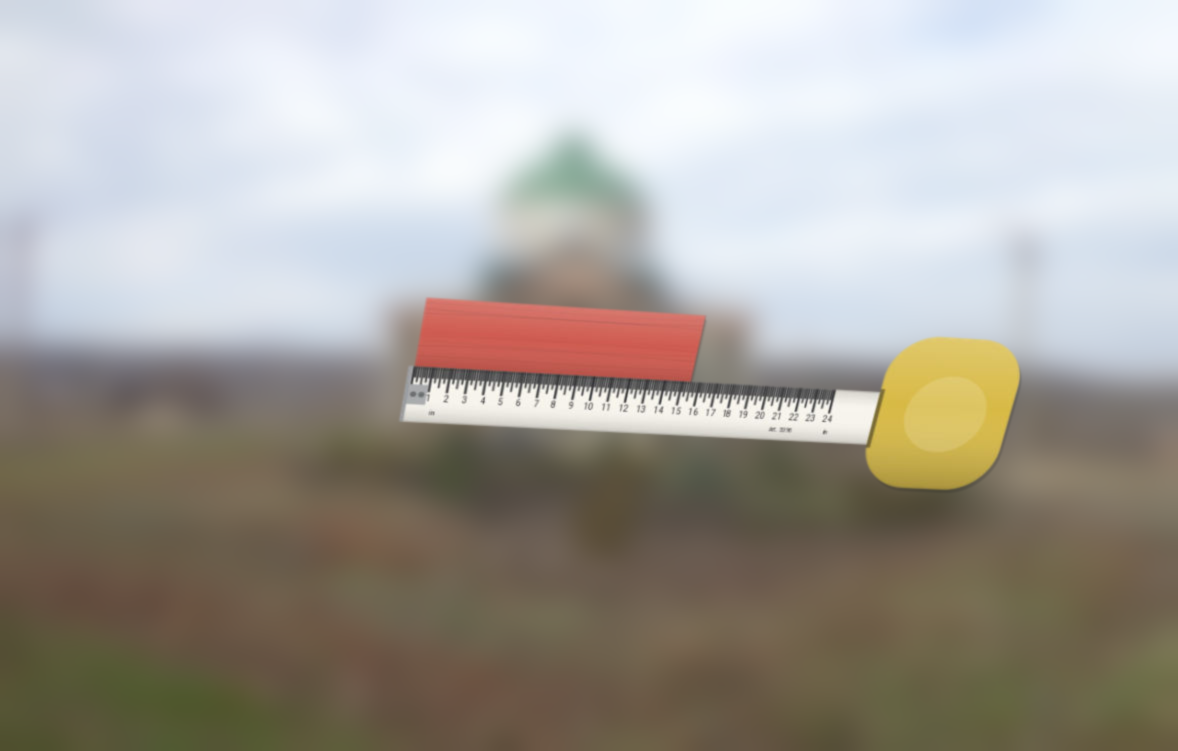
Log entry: 15.5 in
